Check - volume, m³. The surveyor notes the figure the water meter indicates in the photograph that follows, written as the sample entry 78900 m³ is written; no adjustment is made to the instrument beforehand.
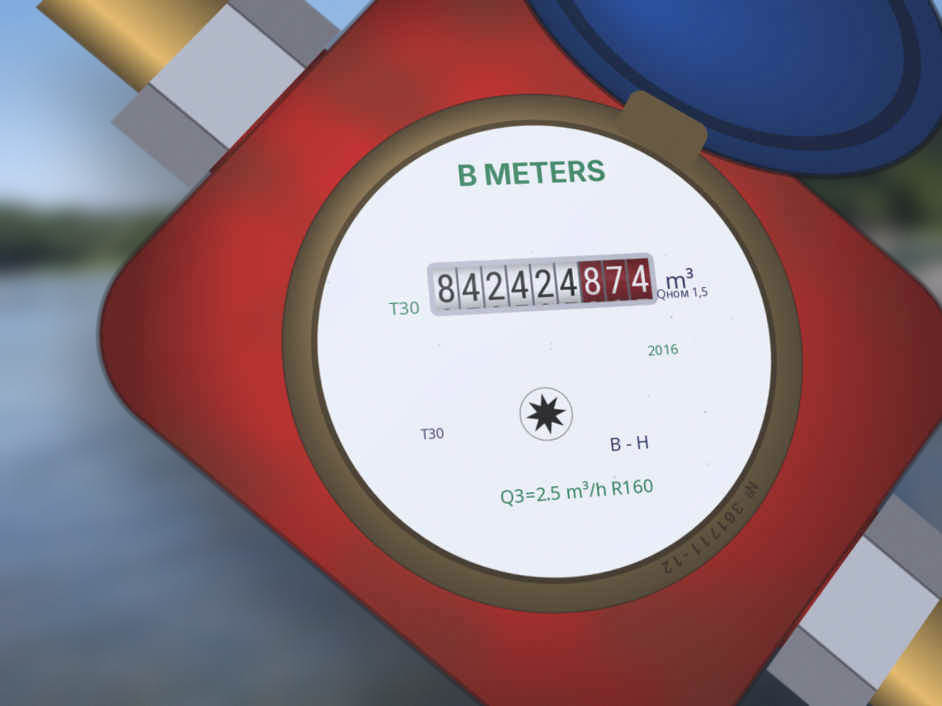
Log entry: 842424.874 m³
